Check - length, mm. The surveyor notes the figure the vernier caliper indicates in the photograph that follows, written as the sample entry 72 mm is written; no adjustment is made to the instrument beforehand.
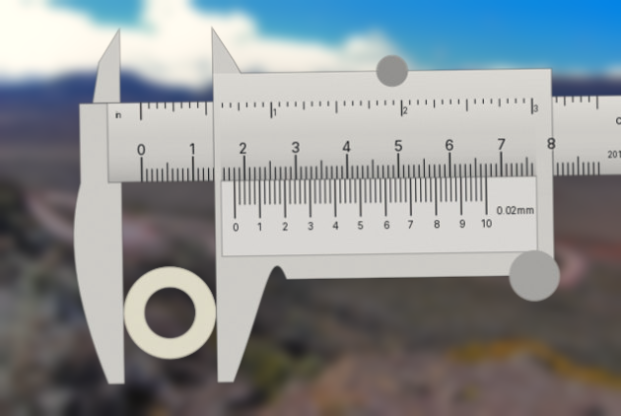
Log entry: 18.0 mm
